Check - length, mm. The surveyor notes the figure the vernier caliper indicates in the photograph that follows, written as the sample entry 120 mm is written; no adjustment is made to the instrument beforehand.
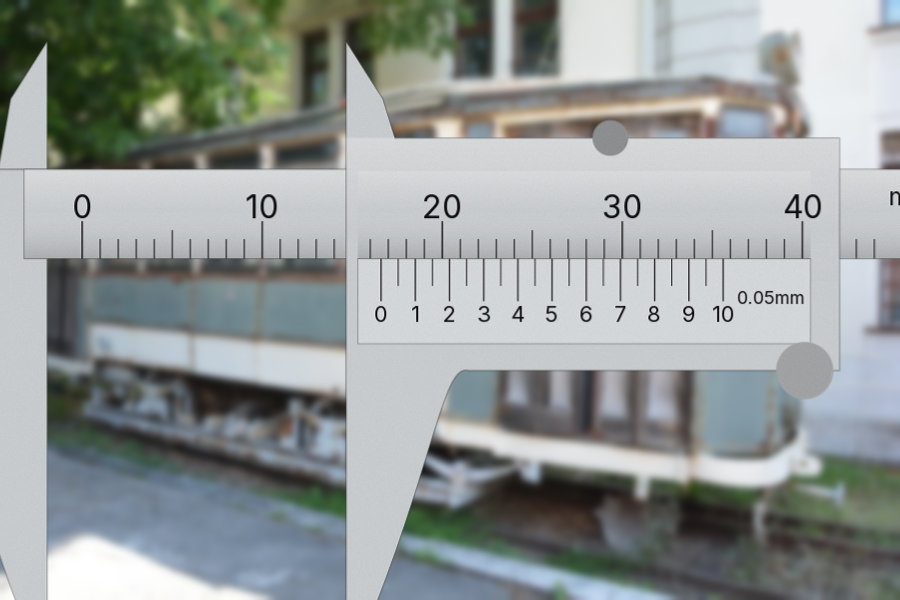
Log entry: 16.6 mm
